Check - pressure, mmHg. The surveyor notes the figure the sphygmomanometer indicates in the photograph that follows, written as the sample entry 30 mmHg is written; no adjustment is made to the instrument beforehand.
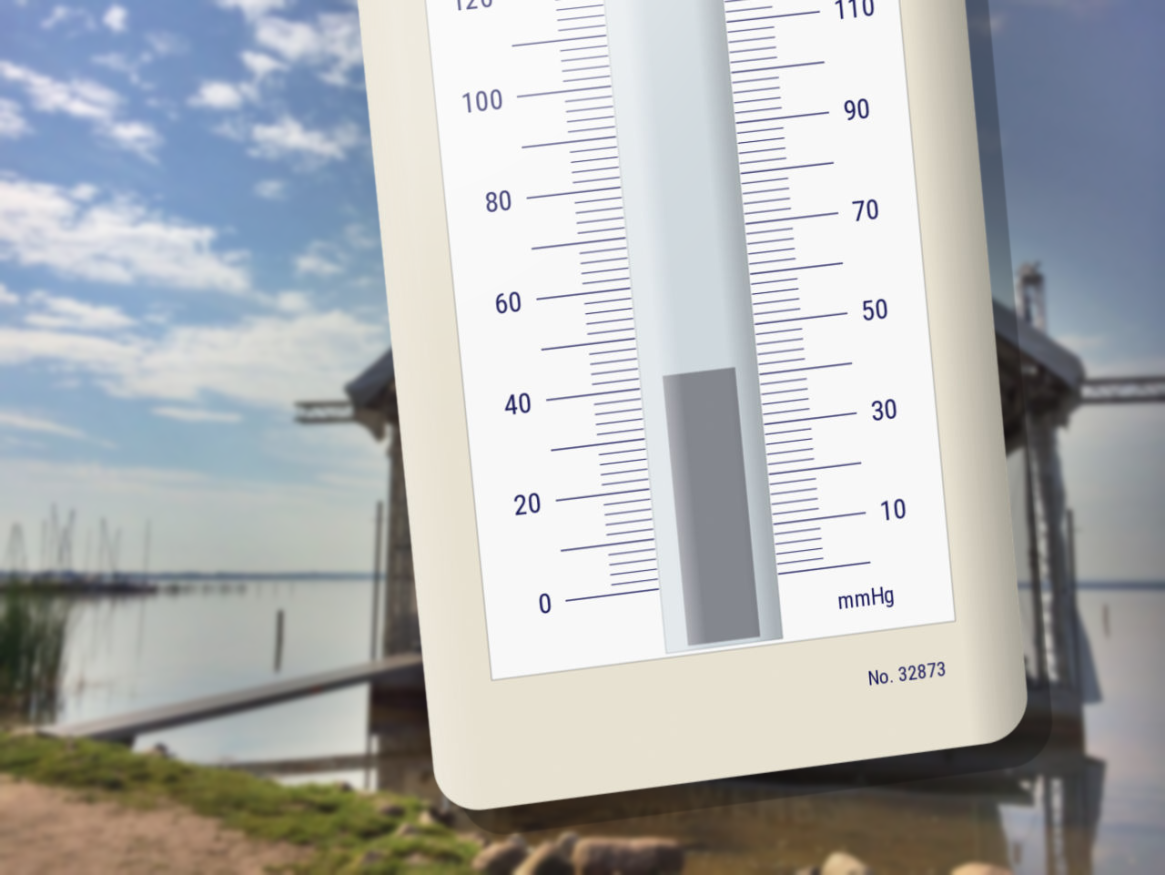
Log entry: 42 mmHg
